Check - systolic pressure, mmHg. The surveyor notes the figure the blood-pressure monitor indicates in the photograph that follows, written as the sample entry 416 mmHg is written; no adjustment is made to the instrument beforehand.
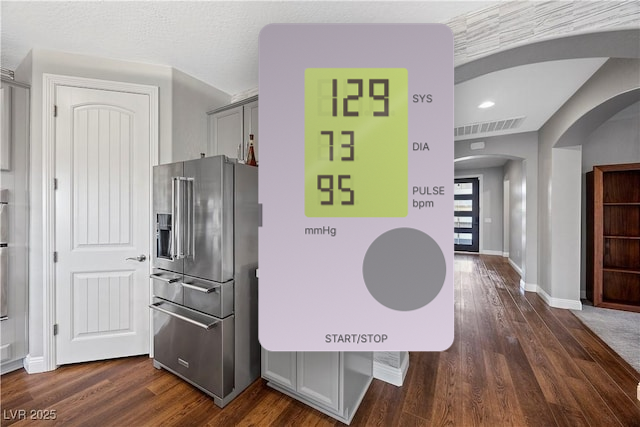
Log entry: 129 mmHg
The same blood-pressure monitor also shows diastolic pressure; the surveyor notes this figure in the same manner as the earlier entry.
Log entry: 73 mmHg
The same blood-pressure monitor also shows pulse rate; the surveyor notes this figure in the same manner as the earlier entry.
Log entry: 95 bpm
